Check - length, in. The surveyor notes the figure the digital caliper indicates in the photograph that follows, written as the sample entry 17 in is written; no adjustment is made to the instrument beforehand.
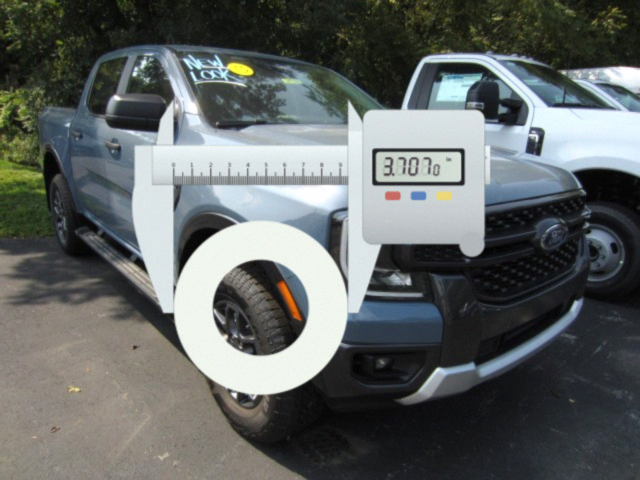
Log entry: 3.7070 in
